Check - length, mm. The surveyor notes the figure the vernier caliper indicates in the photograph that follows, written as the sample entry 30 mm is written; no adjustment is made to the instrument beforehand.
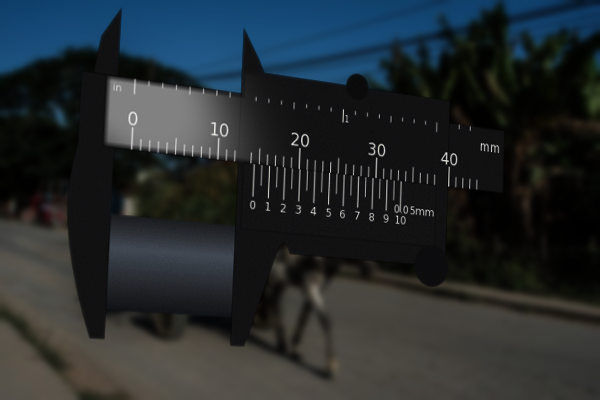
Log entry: 14.4 mm
